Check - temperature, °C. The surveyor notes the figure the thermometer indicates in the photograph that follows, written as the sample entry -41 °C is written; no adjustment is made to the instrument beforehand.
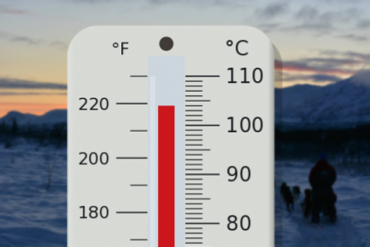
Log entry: 104 °C
